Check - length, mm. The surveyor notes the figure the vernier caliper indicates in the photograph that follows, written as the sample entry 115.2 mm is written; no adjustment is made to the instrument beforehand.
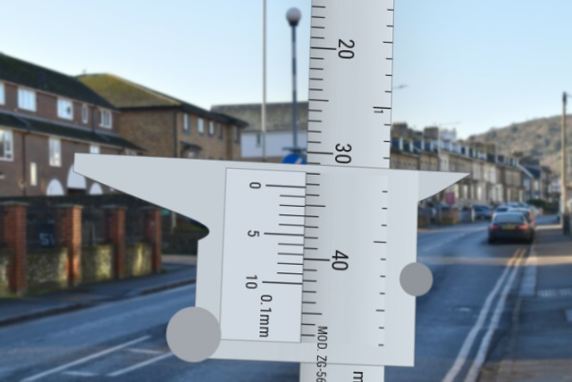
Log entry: 33.3 mm
